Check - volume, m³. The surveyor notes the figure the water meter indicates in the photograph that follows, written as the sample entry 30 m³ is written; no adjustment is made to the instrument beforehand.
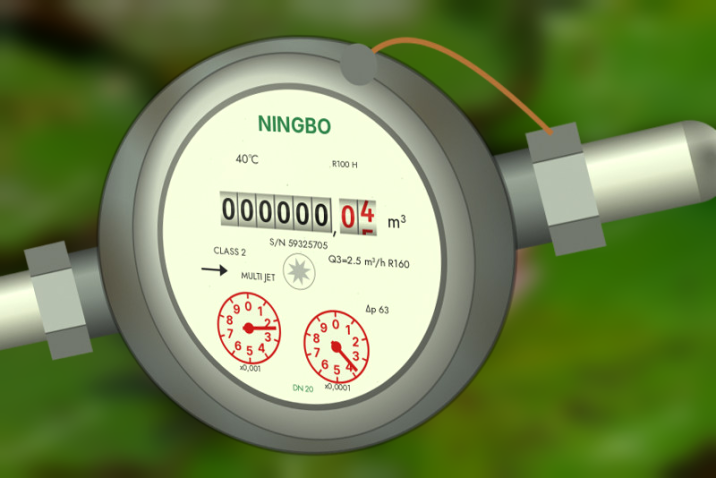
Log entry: 0.0423 m³
